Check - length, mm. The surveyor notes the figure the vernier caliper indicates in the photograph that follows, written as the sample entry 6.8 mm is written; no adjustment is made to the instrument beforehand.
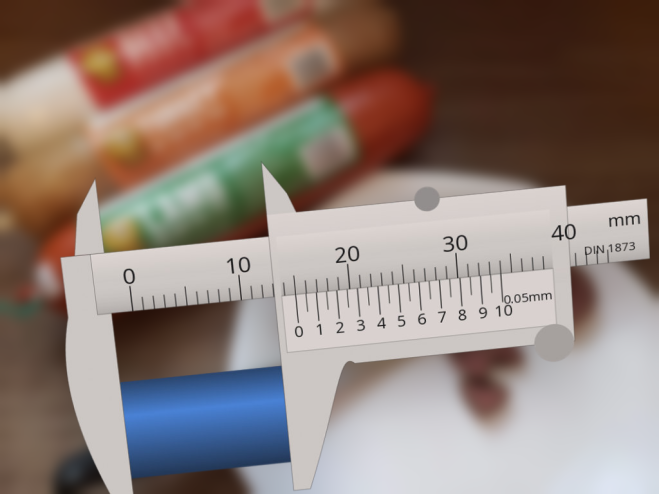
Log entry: 15.0 mm
